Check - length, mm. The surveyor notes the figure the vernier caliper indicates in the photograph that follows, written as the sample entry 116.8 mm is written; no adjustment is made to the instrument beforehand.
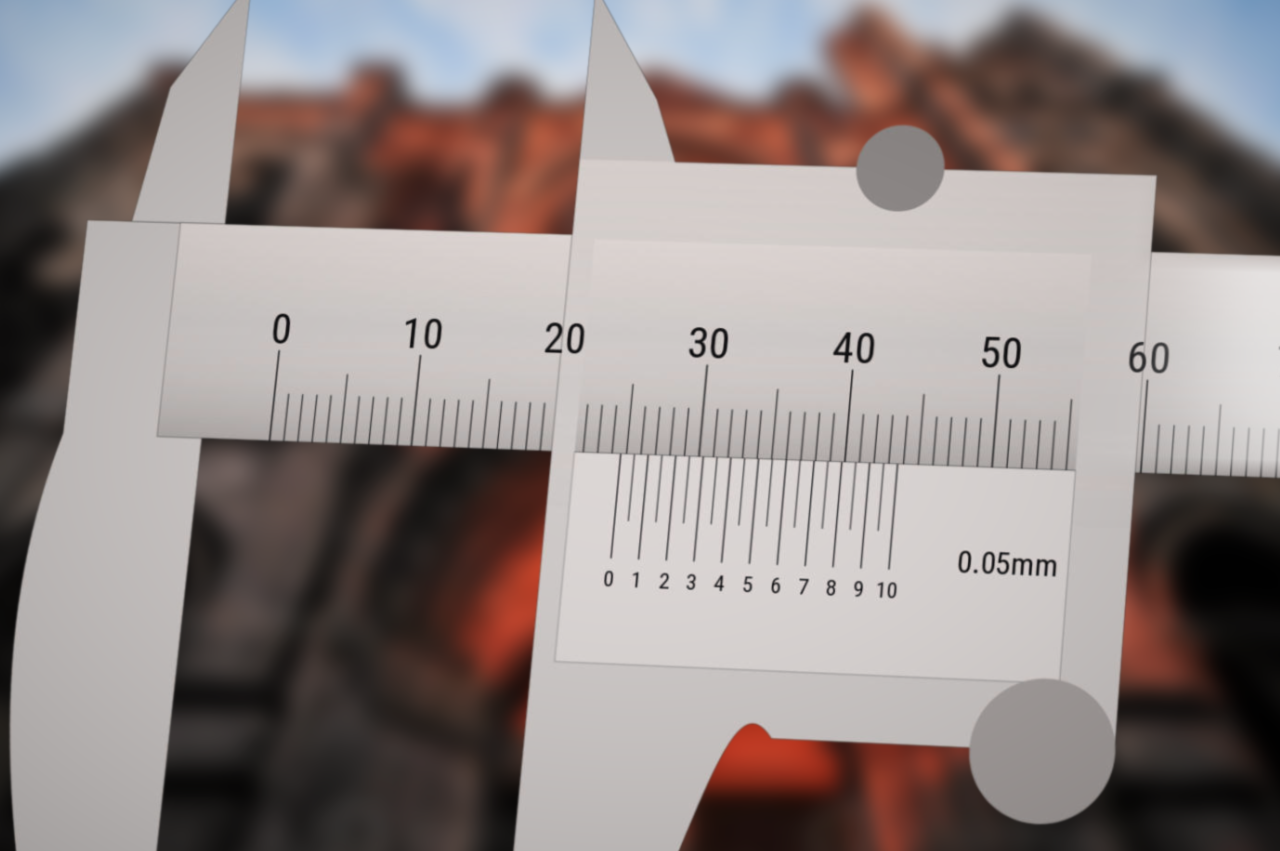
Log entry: 24.6 mm
